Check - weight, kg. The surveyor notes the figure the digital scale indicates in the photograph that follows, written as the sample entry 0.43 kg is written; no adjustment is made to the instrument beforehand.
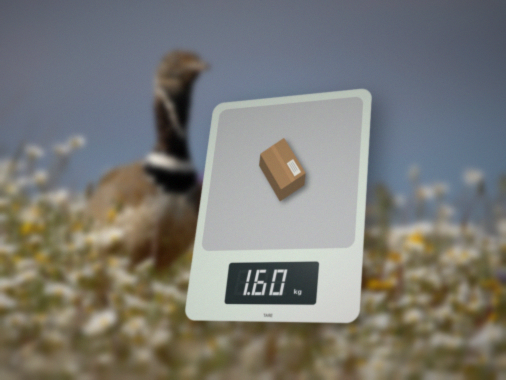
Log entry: 1.60 kg
